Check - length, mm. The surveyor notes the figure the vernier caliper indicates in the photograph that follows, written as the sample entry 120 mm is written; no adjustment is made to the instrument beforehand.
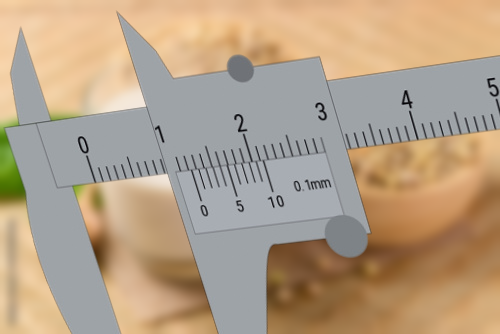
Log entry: 12.4 mm
